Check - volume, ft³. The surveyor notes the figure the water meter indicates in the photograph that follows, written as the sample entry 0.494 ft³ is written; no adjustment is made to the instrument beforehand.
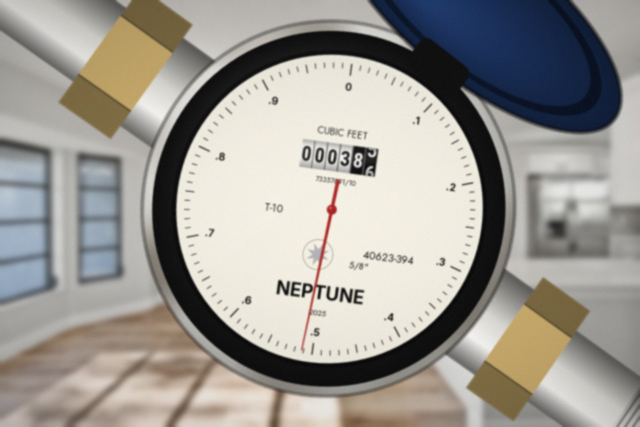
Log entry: 385.51 ft³
